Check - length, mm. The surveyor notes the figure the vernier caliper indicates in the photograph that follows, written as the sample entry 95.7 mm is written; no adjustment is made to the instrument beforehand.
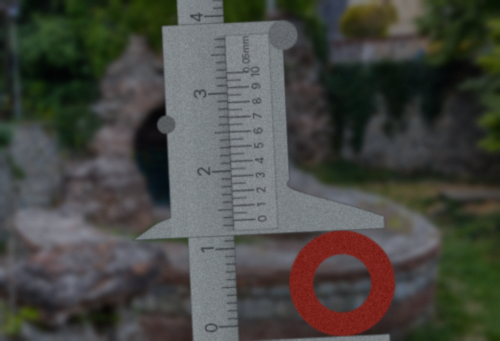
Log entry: 13.6 mm
